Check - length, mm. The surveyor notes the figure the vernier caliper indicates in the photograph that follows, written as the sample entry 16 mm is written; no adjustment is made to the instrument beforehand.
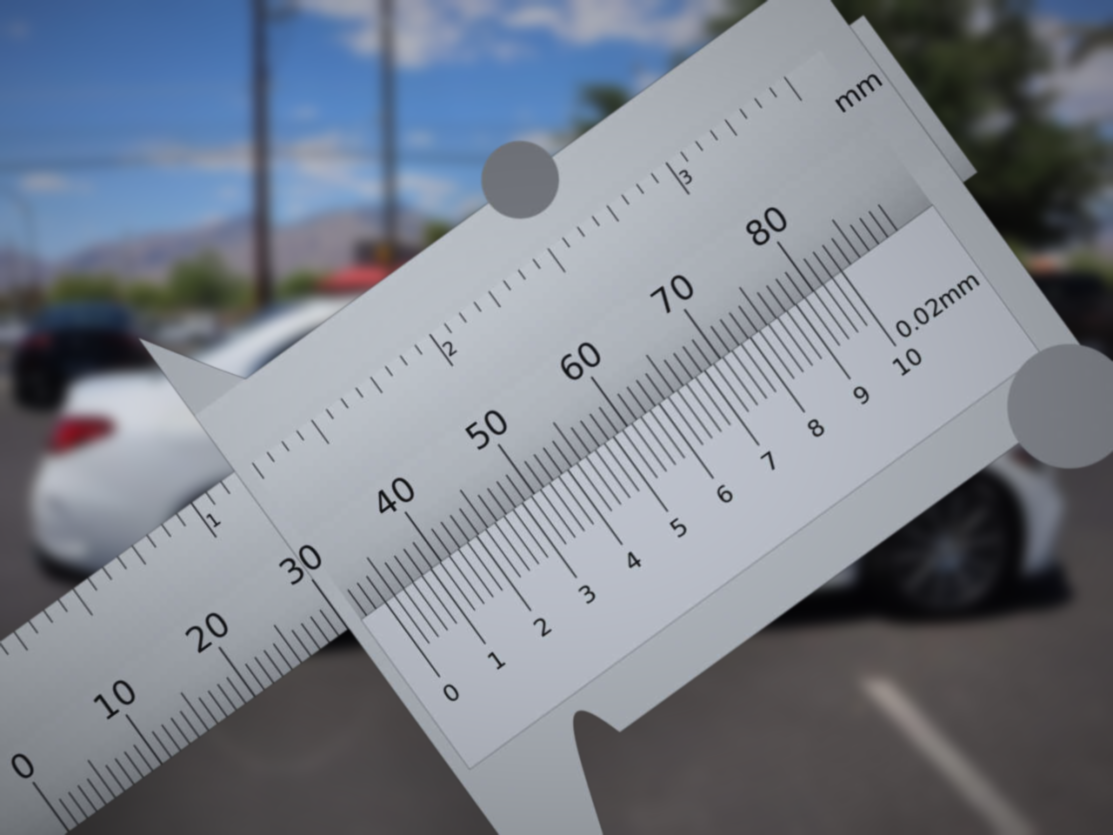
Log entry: 34.0 mm
